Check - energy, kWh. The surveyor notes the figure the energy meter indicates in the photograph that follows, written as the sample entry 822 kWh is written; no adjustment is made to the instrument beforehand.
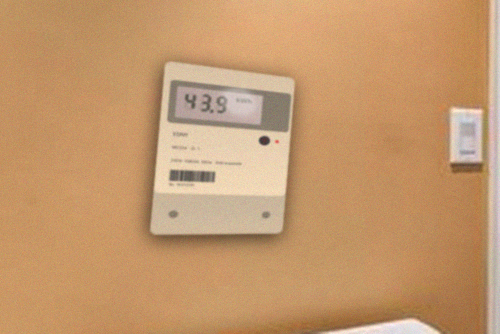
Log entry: 43.9 kWh
